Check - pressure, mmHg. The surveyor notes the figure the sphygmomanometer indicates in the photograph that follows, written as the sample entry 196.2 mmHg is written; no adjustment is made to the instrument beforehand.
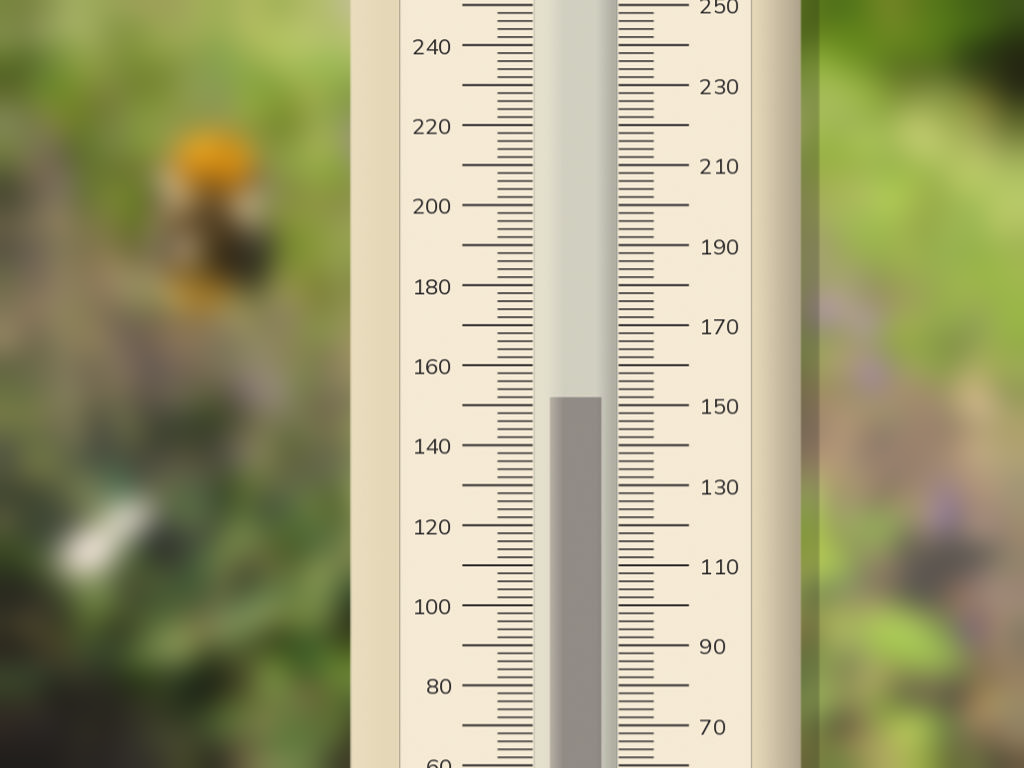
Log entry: 152 mmHg
